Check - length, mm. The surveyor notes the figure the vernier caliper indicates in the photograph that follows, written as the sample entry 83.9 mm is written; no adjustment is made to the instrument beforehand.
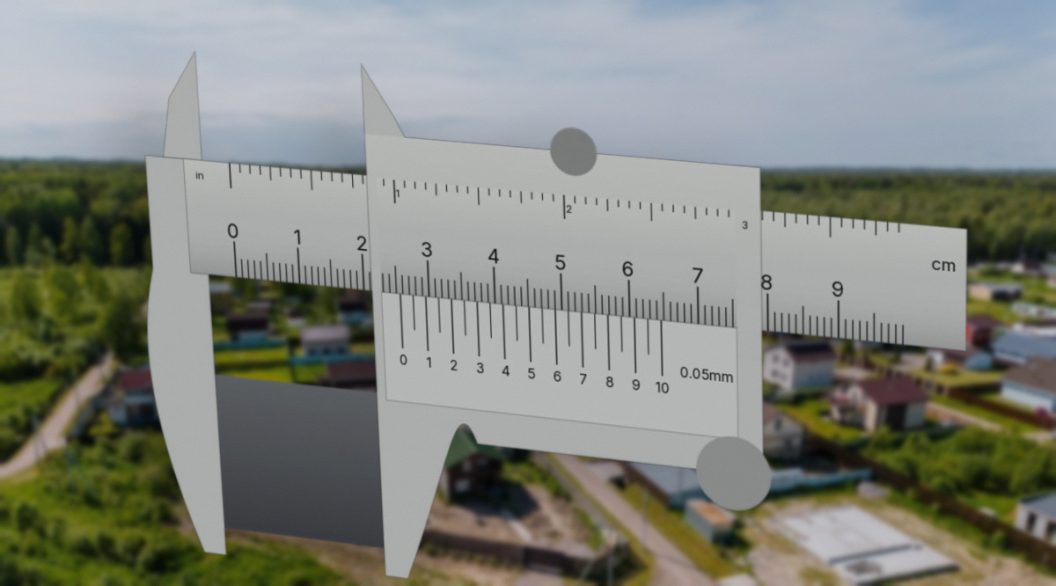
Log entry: 25.6 mm
